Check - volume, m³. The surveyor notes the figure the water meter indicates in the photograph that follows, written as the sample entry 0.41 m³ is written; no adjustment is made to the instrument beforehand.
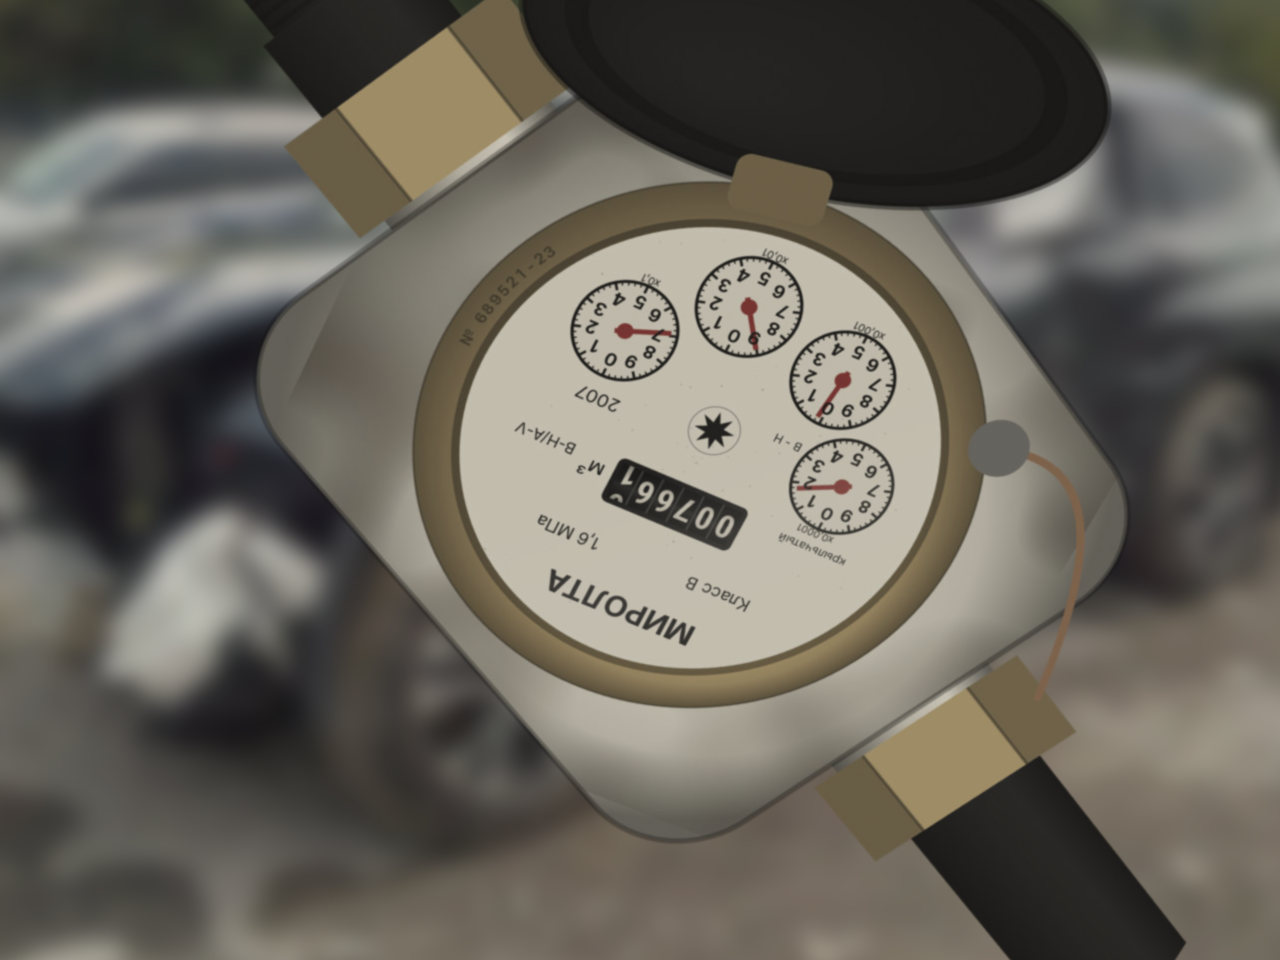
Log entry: 7660.6901 m³
